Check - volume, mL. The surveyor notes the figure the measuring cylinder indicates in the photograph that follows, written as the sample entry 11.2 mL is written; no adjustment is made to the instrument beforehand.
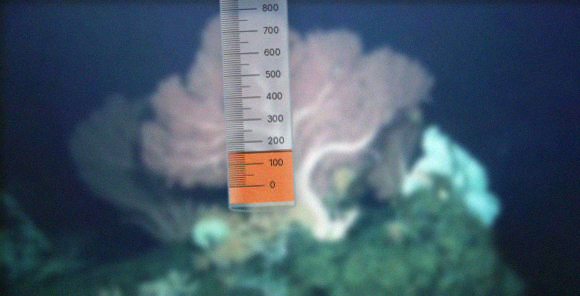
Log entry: 150 mL
